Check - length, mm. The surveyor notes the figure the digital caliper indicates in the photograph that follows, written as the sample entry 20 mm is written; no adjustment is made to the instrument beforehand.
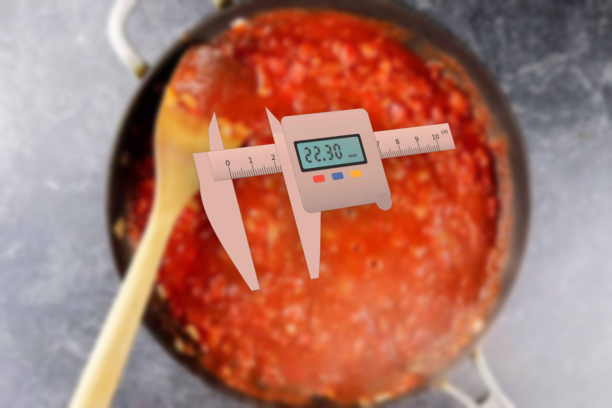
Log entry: 22.30 mm
